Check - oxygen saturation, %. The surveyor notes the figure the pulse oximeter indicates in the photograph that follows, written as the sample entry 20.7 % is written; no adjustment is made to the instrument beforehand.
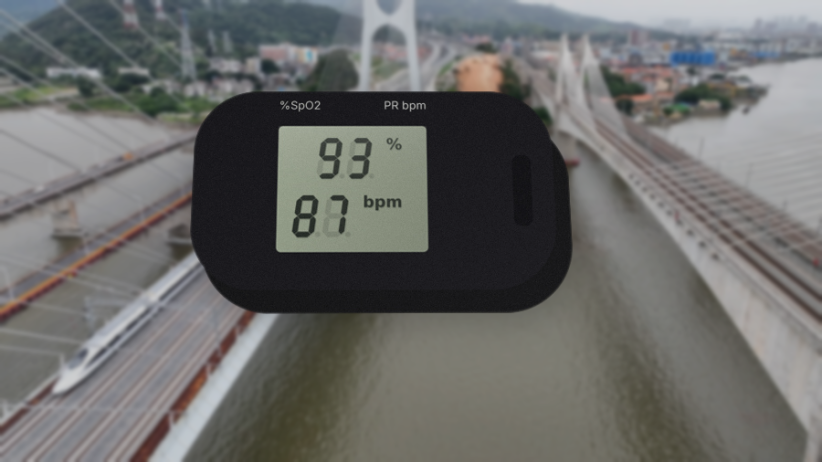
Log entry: 93 %
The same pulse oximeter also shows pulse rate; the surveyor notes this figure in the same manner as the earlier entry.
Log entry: 87 bpm
